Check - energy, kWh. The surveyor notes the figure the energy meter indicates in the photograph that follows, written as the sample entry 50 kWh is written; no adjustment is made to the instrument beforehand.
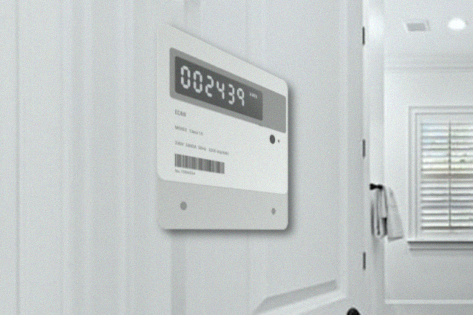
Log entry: 2439 kWh
